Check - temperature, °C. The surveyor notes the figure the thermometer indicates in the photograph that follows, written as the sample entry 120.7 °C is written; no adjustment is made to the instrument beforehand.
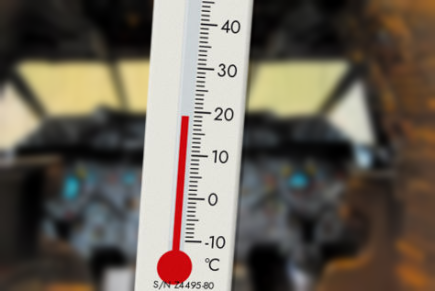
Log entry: 19 °C
